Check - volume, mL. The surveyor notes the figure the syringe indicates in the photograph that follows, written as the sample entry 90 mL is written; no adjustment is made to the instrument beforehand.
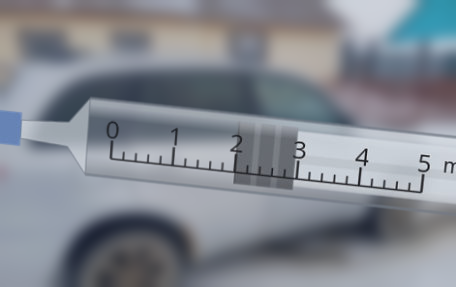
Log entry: 2 mL
